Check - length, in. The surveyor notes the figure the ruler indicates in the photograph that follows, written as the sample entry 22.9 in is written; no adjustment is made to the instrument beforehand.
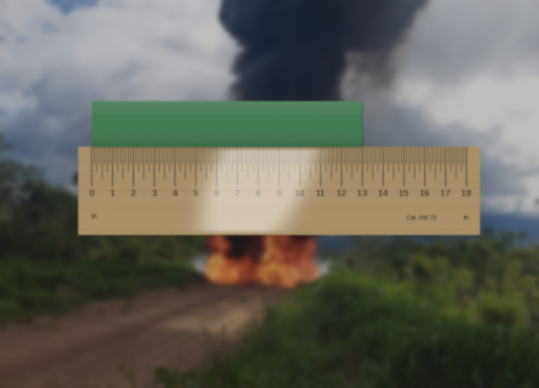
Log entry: 13 in
